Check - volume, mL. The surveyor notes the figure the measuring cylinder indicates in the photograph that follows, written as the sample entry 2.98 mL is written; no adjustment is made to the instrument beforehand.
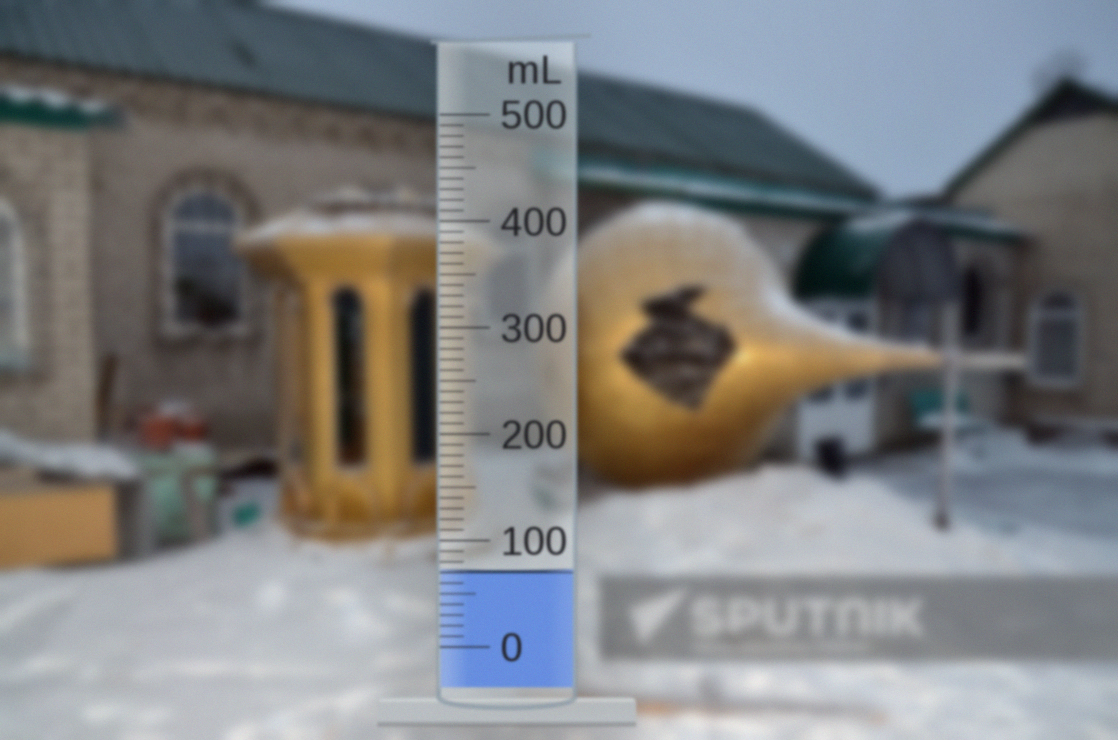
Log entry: 70 mL
